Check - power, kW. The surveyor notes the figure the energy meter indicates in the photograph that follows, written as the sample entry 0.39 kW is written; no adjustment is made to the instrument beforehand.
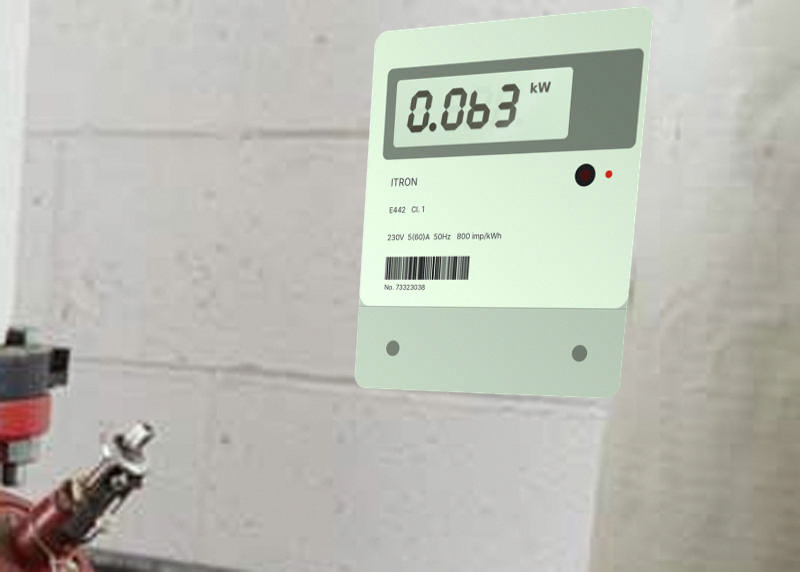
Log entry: 0.063 kW
